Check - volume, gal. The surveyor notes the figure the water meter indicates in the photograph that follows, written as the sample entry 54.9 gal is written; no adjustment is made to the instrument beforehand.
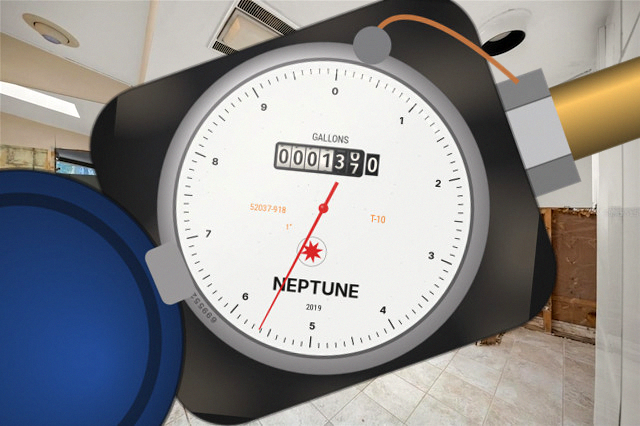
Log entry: 1365.6 gal
